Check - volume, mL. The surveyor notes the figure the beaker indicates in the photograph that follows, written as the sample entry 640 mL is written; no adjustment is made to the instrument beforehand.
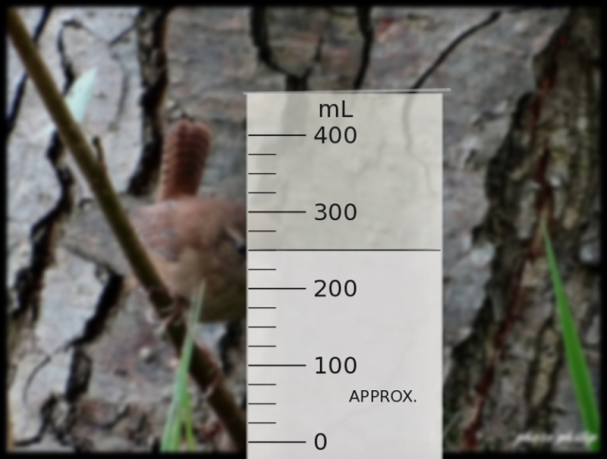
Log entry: 250 mL
